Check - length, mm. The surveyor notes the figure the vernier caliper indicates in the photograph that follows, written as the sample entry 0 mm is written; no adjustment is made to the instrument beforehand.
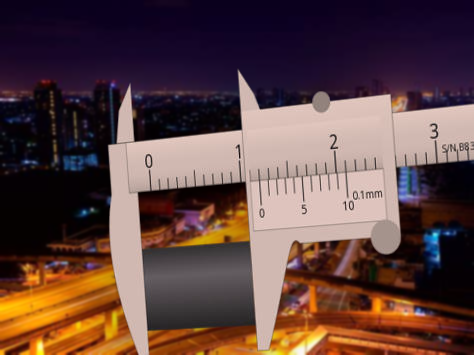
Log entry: 12.0 mm
